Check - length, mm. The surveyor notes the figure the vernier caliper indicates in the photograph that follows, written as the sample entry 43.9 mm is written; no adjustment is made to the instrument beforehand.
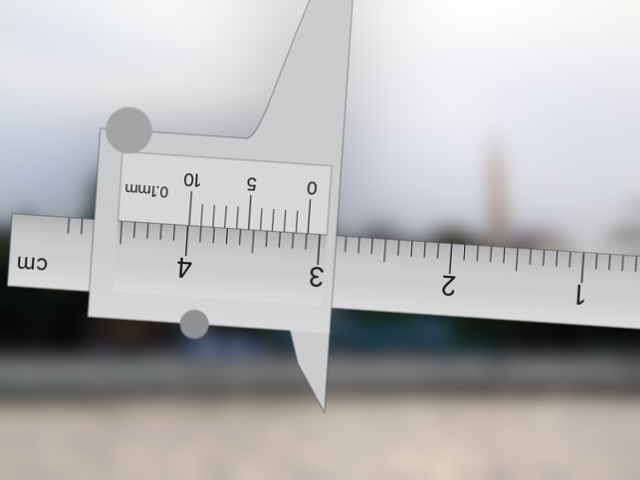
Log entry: 30.9 mm
